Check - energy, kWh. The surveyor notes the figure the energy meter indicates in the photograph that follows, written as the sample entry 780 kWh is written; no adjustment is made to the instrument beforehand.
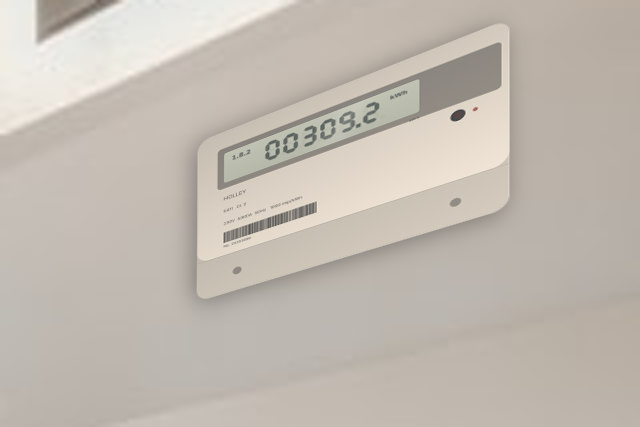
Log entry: 309.2 kWh
